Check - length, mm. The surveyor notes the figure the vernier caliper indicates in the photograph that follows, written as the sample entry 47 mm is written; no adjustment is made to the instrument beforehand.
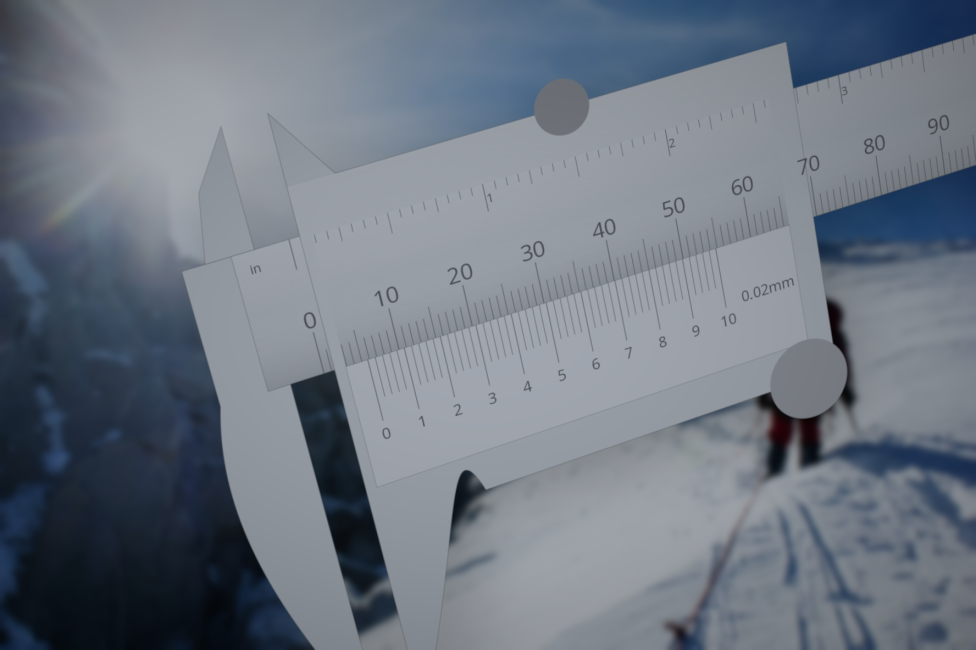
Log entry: 5.8 mm
